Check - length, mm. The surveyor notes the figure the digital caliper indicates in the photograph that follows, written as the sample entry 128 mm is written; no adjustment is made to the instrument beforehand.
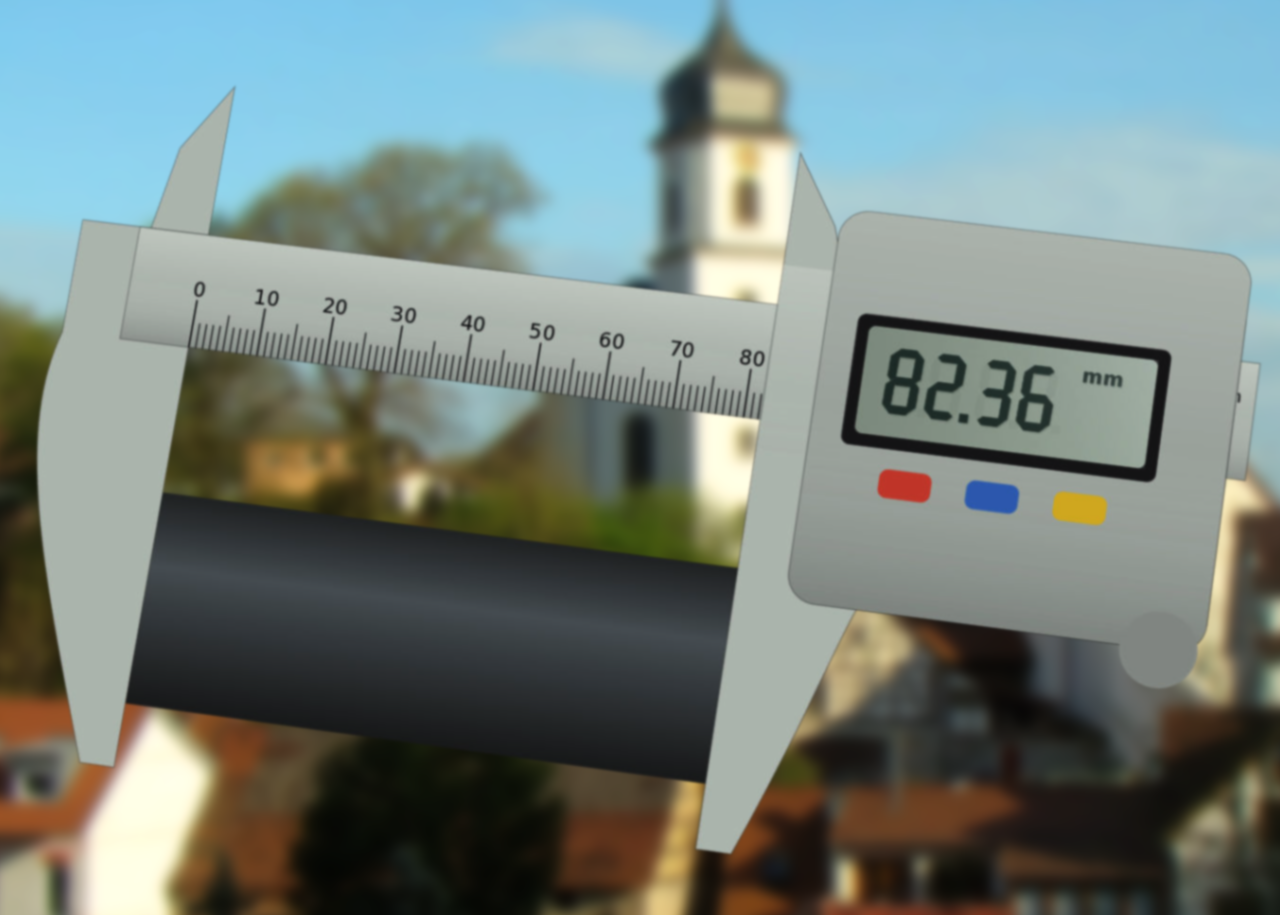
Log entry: 82.36 mm
